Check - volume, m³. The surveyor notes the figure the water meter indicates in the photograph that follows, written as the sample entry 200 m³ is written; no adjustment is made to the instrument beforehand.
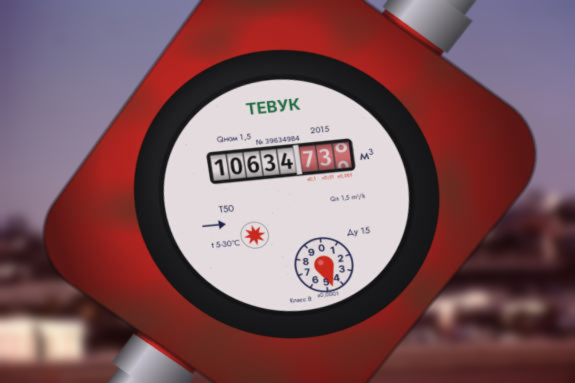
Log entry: 10634.7384 m³
